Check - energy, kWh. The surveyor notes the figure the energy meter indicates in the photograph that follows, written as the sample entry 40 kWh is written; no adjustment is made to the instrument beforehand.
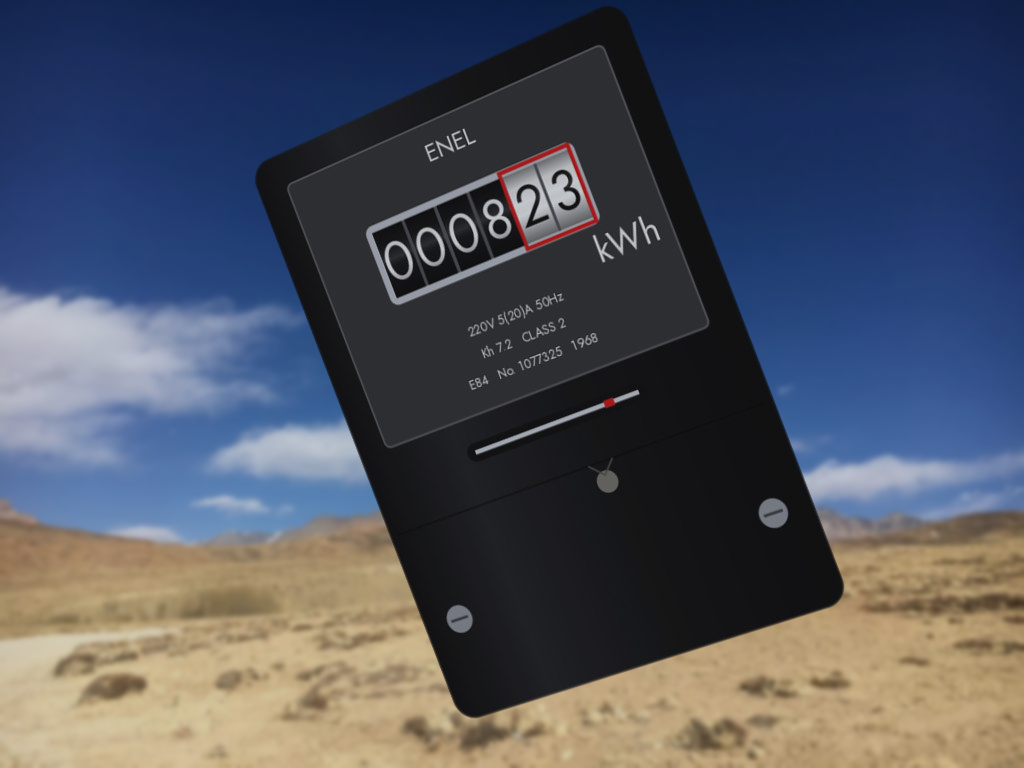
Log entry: 8.23 kWh
